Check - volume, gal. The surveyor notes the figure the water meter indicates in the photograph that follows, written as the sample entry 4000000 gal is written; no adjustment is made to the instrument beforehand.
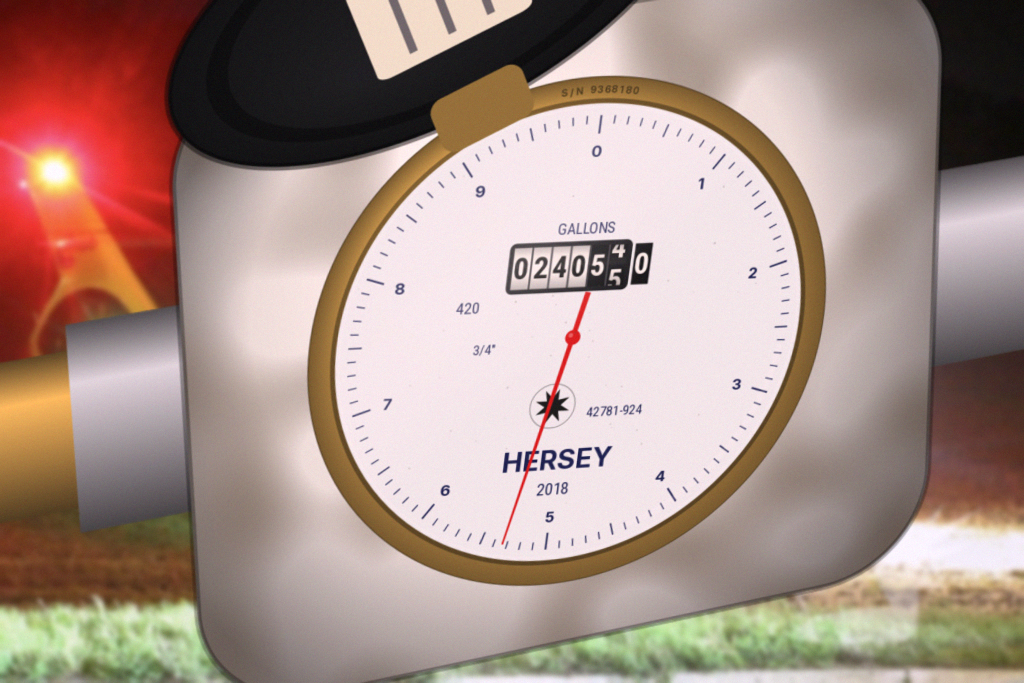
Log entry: 240545.3 gal
